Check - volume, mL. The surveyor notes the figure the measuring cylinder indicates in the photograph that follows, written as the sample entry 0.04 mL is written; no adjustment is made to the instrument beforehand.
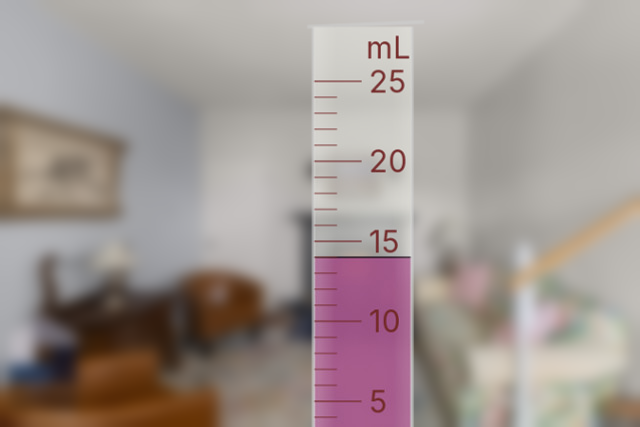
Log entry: 14 mL
